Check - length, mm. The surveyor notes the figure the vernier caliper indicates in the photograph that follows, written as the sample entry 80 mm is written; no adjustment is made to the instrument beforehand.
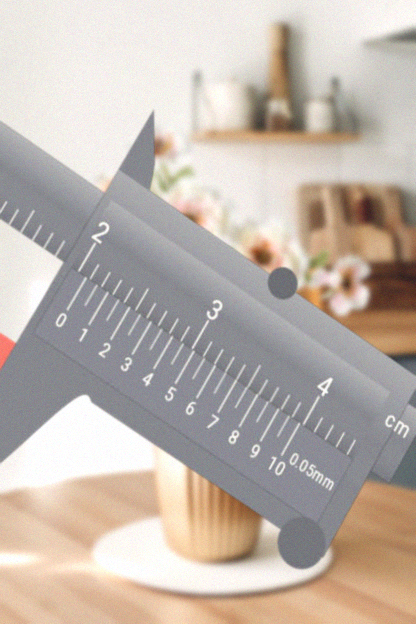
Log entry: 20.7 mm
